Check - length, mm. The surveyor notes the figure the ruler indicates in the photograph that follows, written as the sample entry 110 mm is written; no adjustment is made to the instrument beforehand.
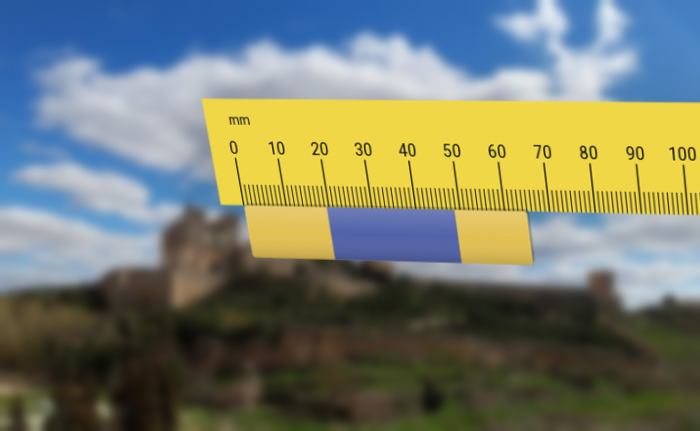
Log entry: 65 mm
